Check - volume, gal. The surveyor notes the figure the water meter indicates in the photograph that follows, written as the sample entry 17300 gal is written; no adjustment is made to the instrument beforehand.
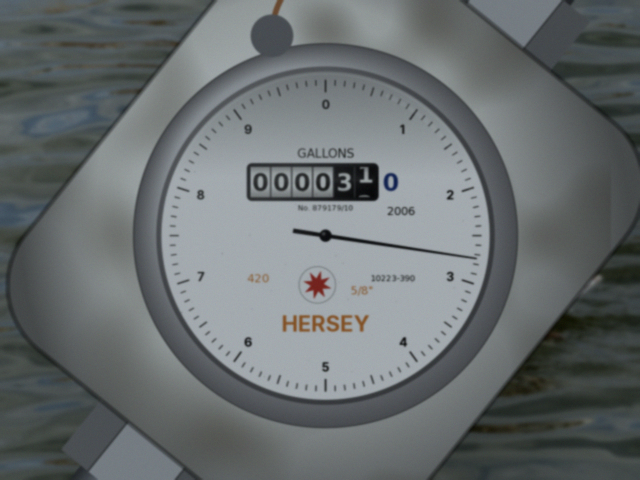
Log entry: 312.7 gal
